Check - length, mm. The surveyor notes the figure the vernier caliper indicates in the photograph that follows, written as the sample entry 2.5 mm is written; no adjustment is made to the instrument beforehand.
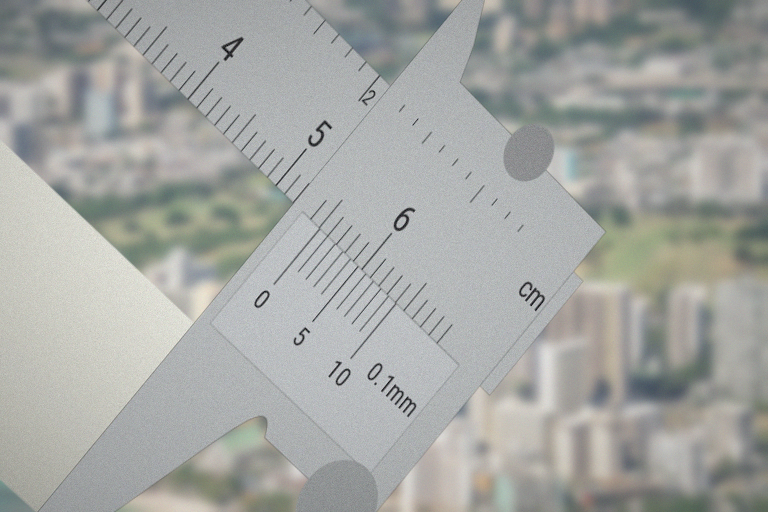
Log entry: 55.1 mm
